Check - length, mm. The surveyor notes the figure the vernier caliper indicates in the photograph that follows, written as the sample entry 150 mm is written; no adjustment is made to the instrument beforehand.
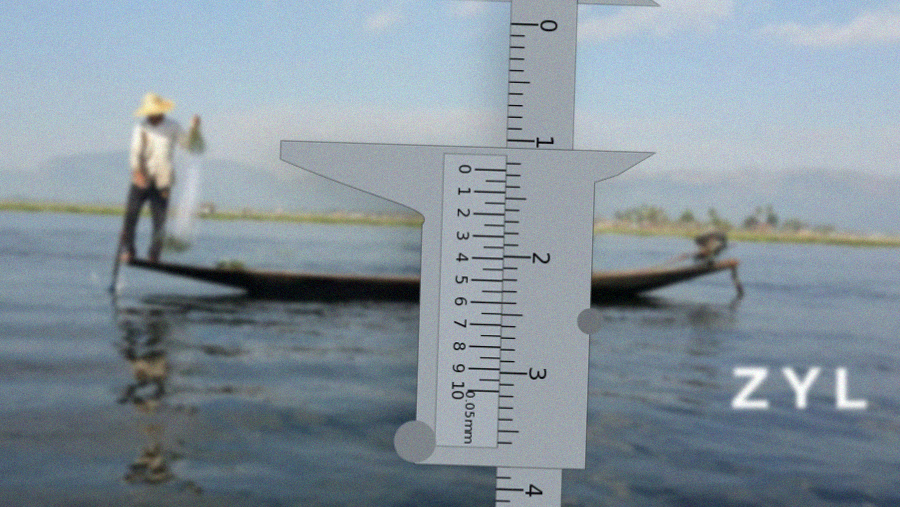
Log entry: 12.6 mm
